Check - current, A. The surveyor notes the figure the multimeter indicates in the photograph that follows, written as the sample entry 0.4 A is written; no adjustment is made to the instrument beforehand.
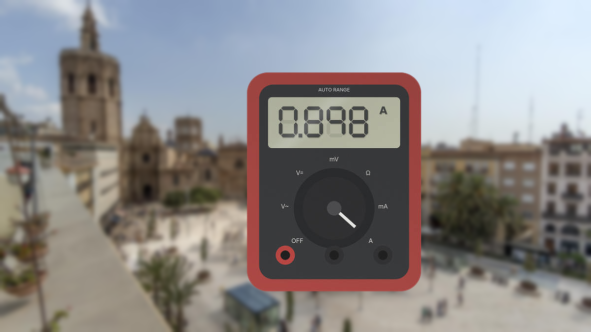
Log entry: 0.898 A
